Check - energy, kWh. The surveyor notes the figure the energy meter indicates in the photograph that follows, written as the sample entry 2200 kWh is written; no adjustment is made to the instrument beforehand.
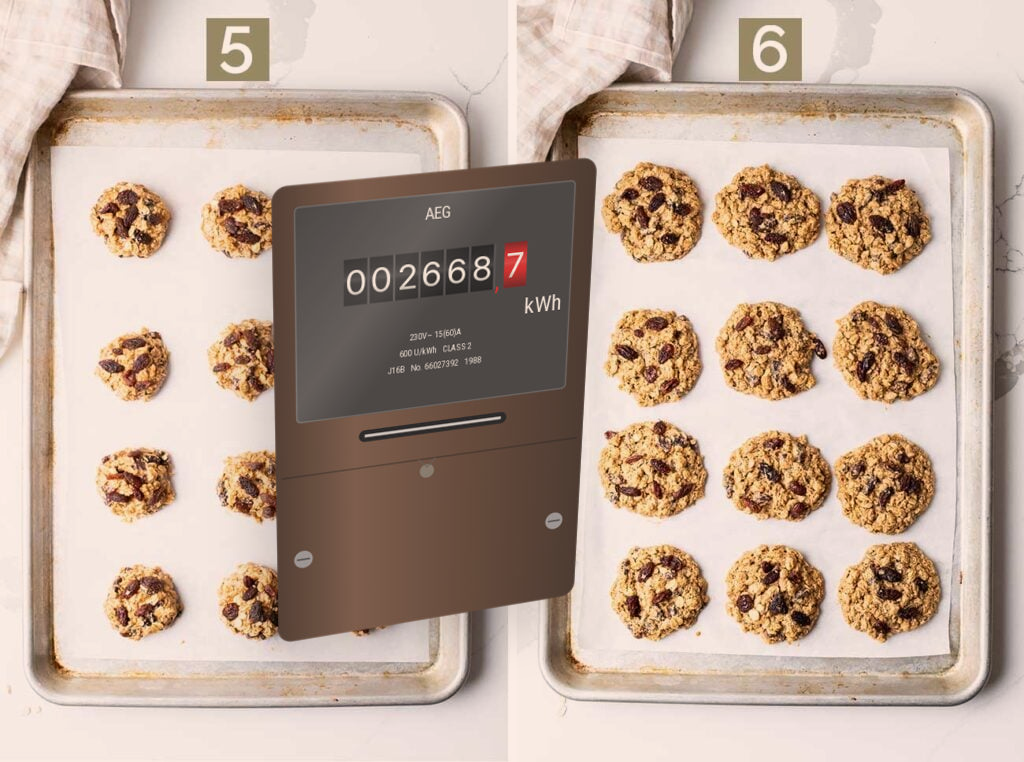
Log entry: 2668.7 kWh
